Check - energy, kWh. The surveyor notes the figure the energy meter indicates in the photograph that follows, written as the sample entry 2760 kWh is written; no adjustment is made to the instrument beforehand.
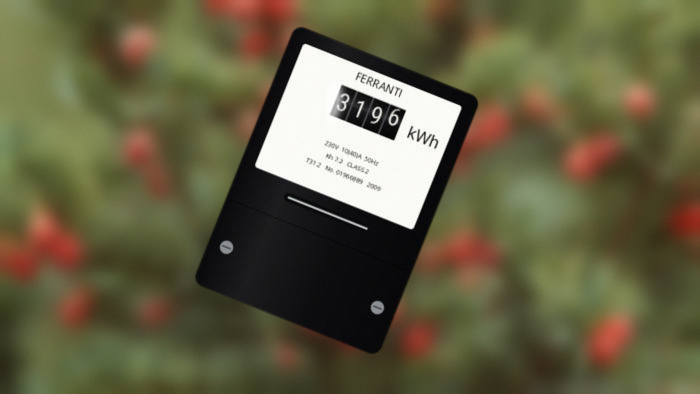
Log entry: 3196 kWh
